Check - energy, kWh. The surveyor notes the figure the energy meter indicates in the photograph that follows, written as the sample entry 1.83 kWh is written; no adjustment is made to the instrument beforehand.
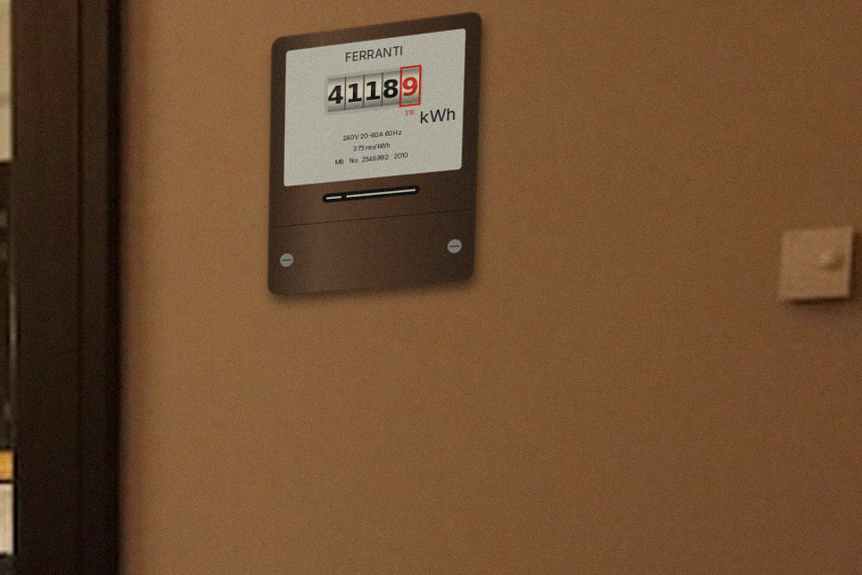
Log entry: 4118.9 kWh
